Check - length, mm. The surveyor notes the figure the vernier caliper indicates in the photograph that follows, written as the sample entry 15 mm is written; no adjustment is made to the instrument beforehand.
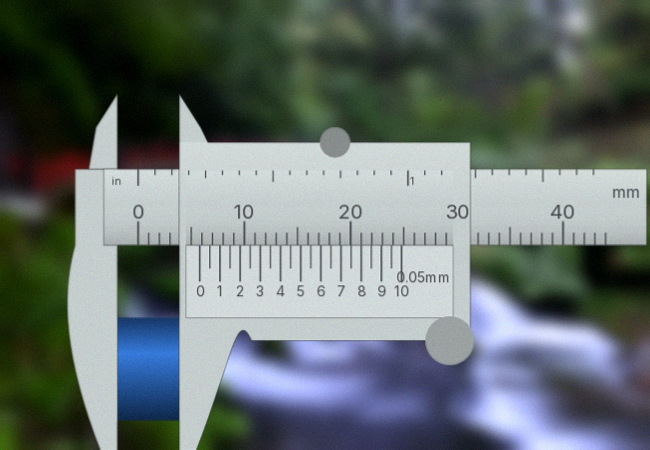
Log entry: 5.8 mm
